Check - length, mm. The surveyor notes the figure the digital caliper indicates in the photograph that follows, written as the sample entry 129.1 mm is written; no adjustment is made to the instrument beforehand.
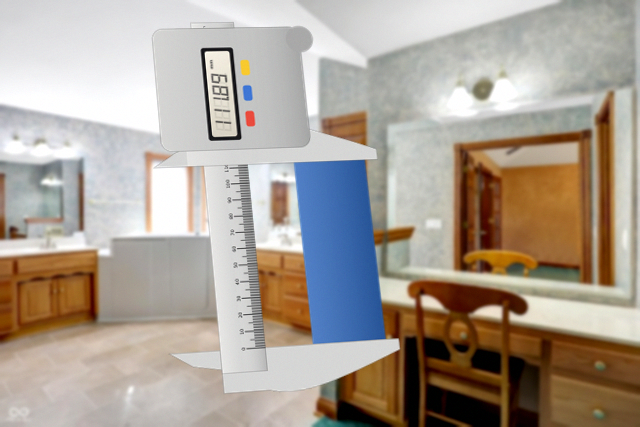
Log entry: 111.89 mm
